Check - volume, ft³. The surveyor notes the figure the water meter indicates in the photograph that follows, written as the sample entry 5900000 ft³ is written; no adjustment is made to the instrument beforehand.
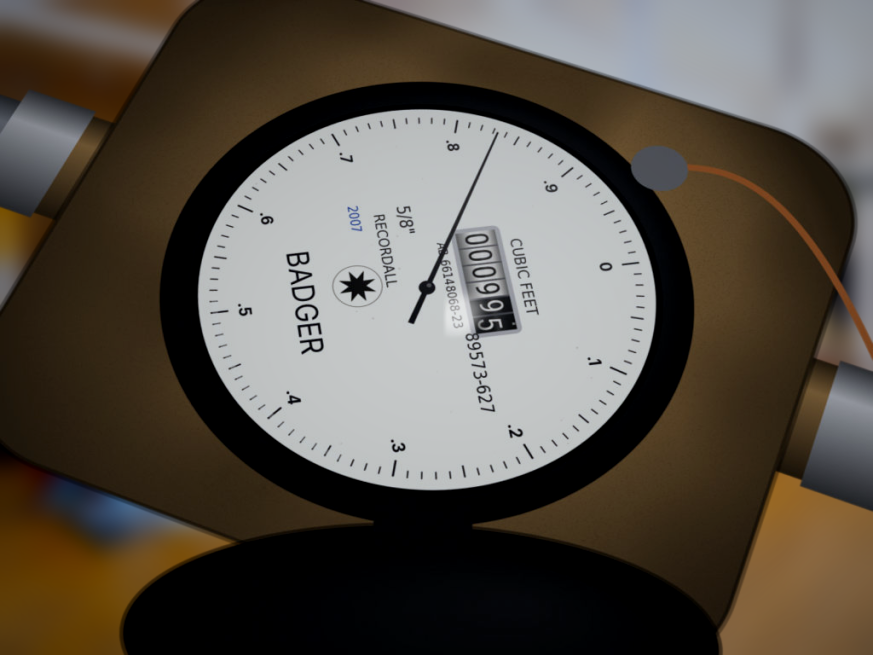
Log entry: 994.83 ft³
